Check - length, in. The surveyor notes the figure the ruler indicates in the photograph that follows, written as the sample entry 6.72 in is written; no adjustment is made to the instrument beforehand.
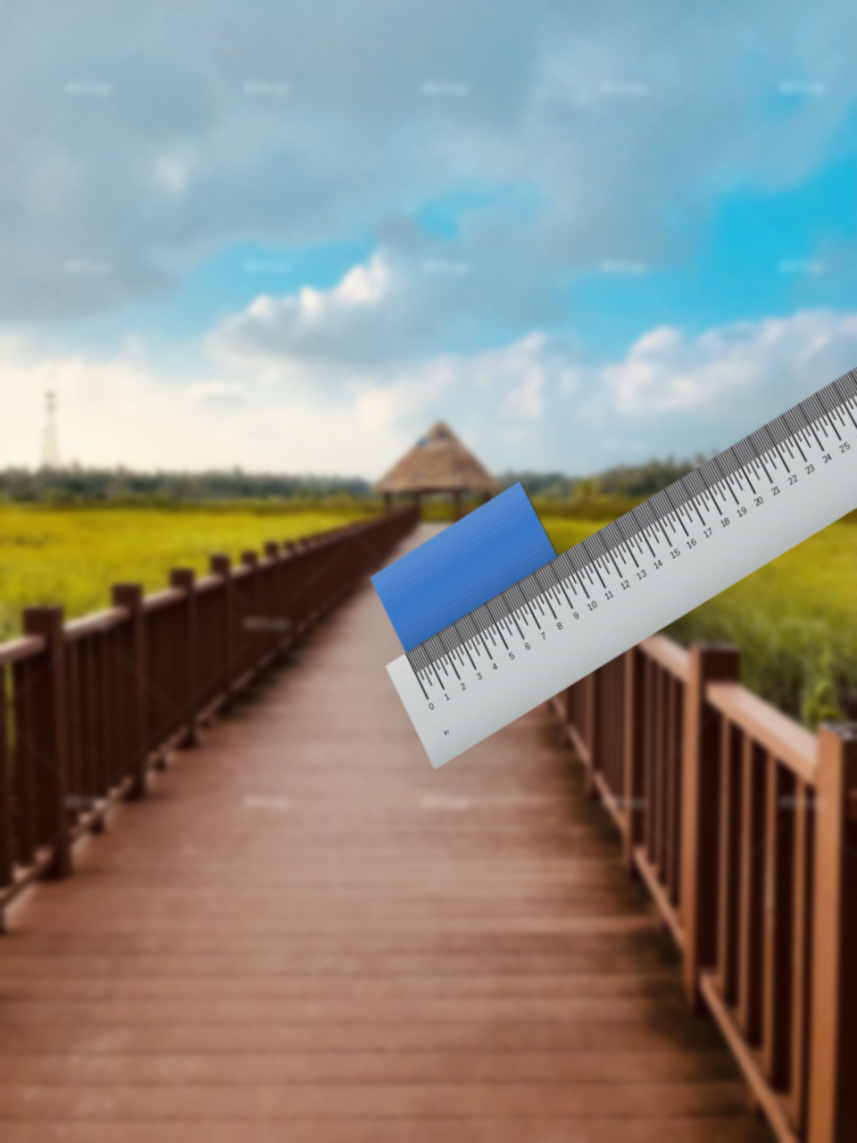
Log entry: 9.5 in
